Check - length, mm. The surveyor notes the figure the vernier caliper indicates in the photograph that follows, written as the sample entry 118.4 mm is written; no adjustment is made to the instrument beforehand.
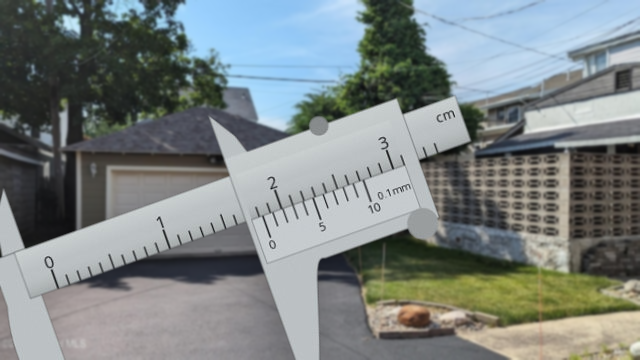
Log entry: 18.3 mm
